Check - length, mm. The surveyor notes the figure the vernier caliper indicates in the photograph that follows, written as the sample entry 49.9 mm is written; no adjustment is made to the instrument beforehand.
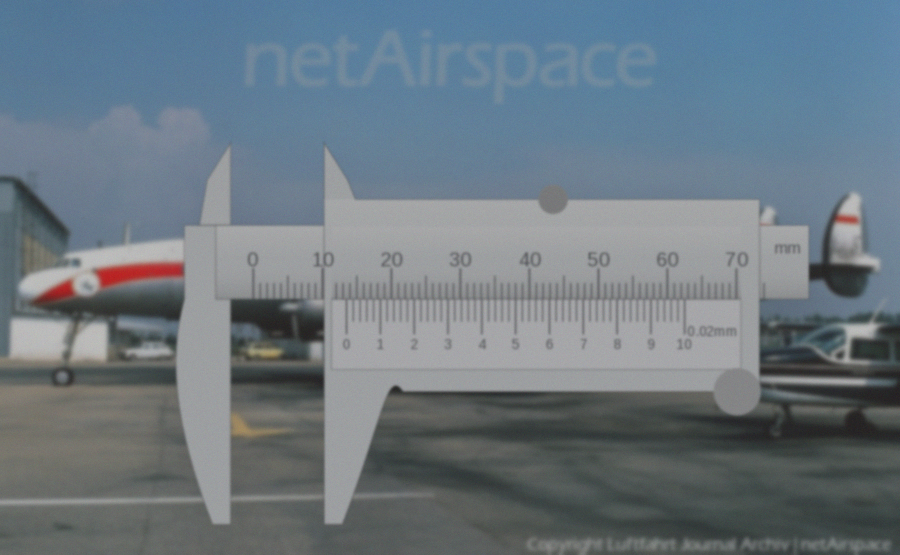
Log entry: 13.5 mm
